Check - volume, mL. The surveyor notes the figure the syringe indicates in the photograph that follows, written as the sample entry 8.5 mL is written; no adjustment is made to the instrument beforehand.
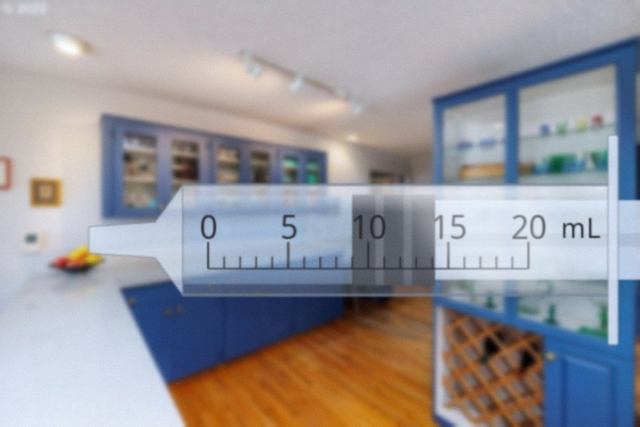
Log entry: 9 mL
